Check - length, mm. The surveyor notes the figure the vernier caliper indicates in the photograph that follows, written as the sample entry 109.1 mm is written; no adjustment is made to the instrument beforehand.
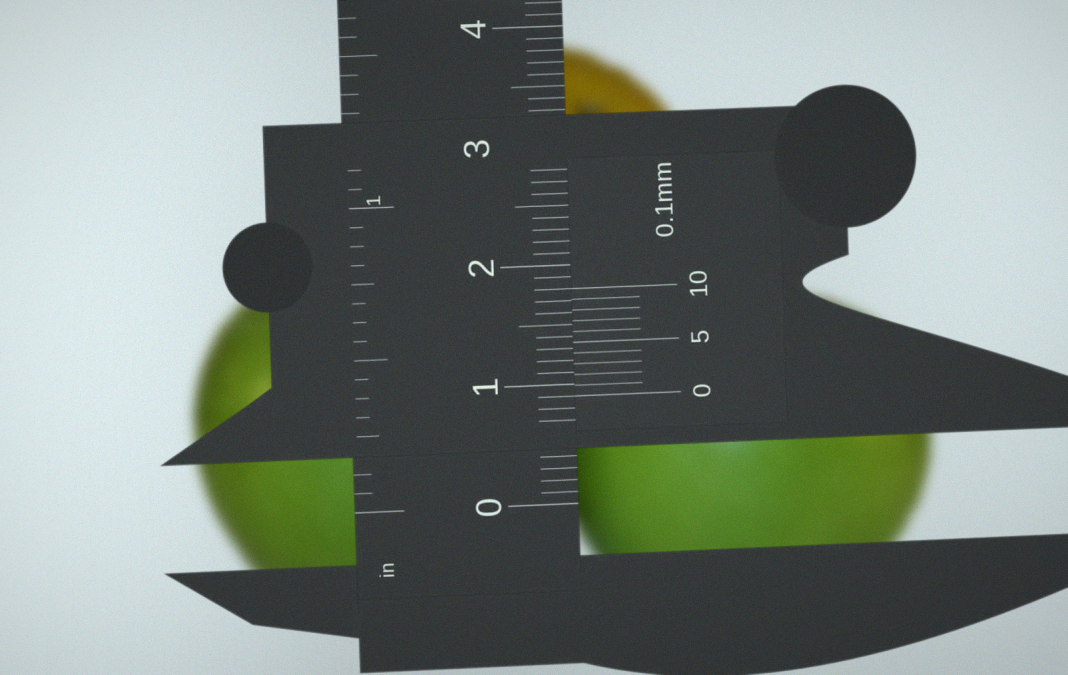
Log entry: 9.0 mm
